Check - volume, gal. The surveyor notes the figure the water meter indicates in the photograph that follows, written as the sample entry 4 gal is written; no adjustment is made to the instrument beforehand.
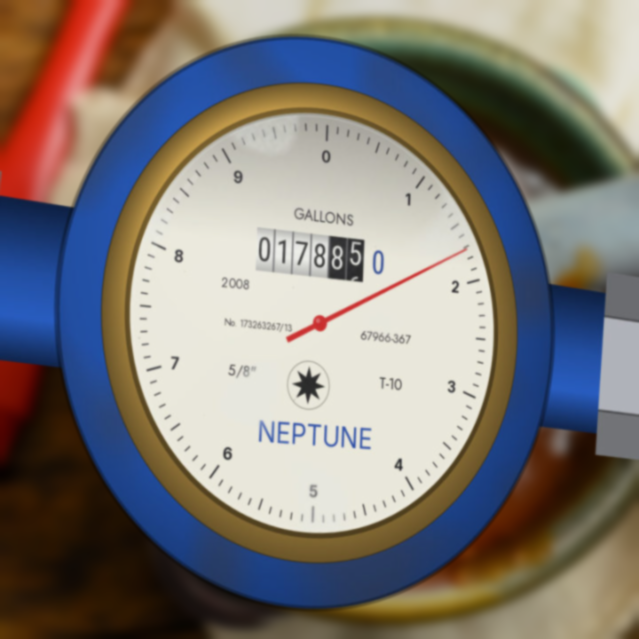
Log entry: 178851.7 gal
